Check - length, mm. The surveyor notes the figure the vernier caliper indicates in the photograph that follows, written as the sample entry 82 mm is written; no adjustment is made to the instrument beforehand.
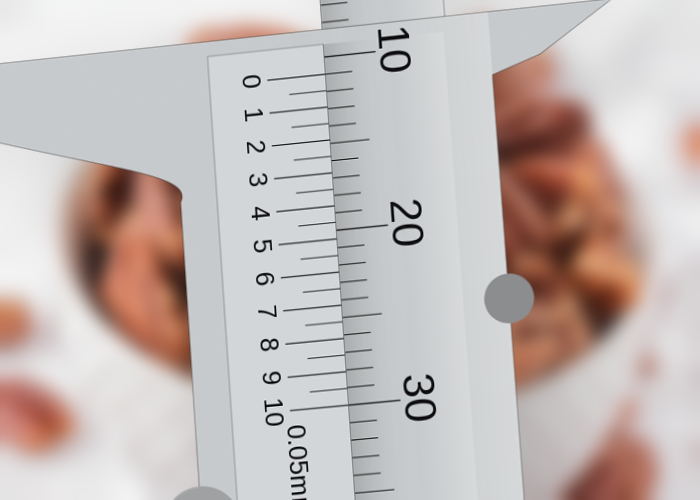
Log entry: 11.0 mm
